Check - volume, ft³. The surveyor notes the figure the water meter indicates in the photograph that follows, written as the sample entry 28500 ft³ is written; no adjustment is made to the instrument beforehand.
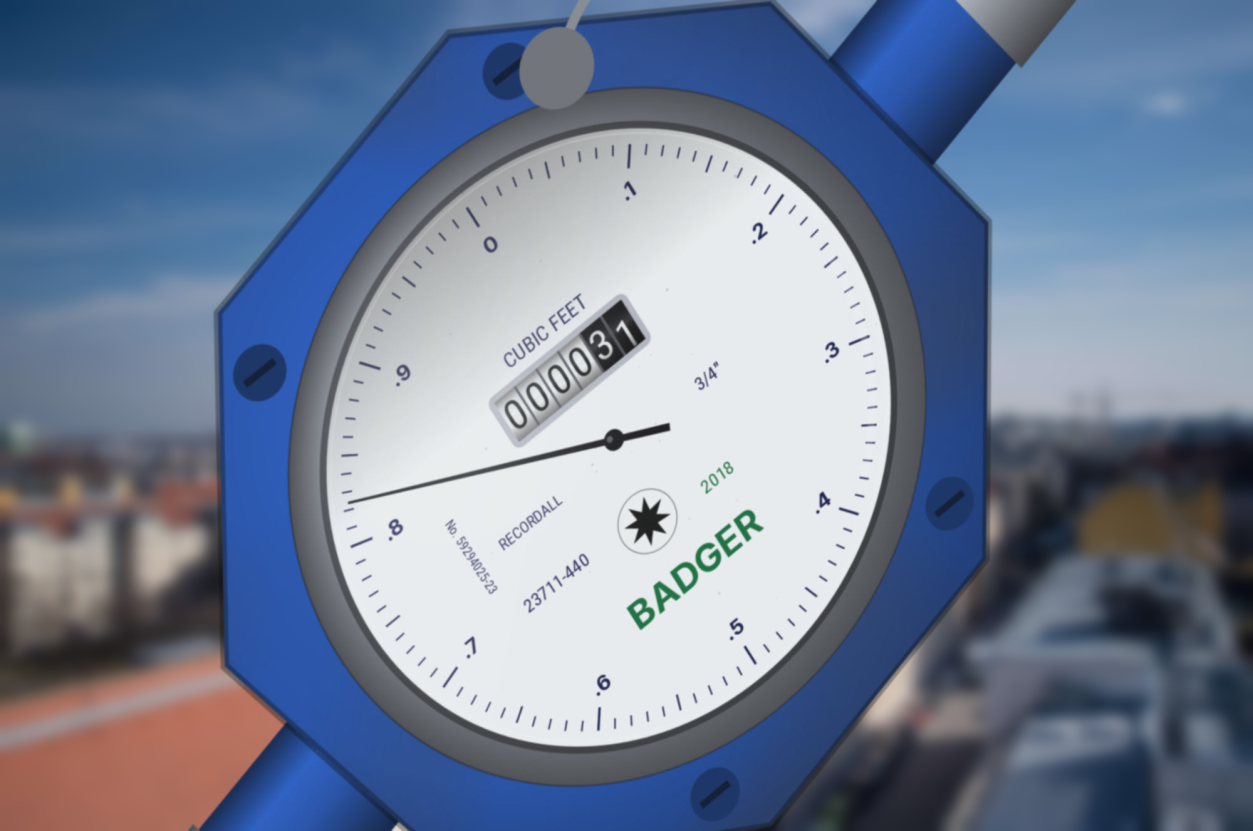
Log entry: 30.82 ft³
